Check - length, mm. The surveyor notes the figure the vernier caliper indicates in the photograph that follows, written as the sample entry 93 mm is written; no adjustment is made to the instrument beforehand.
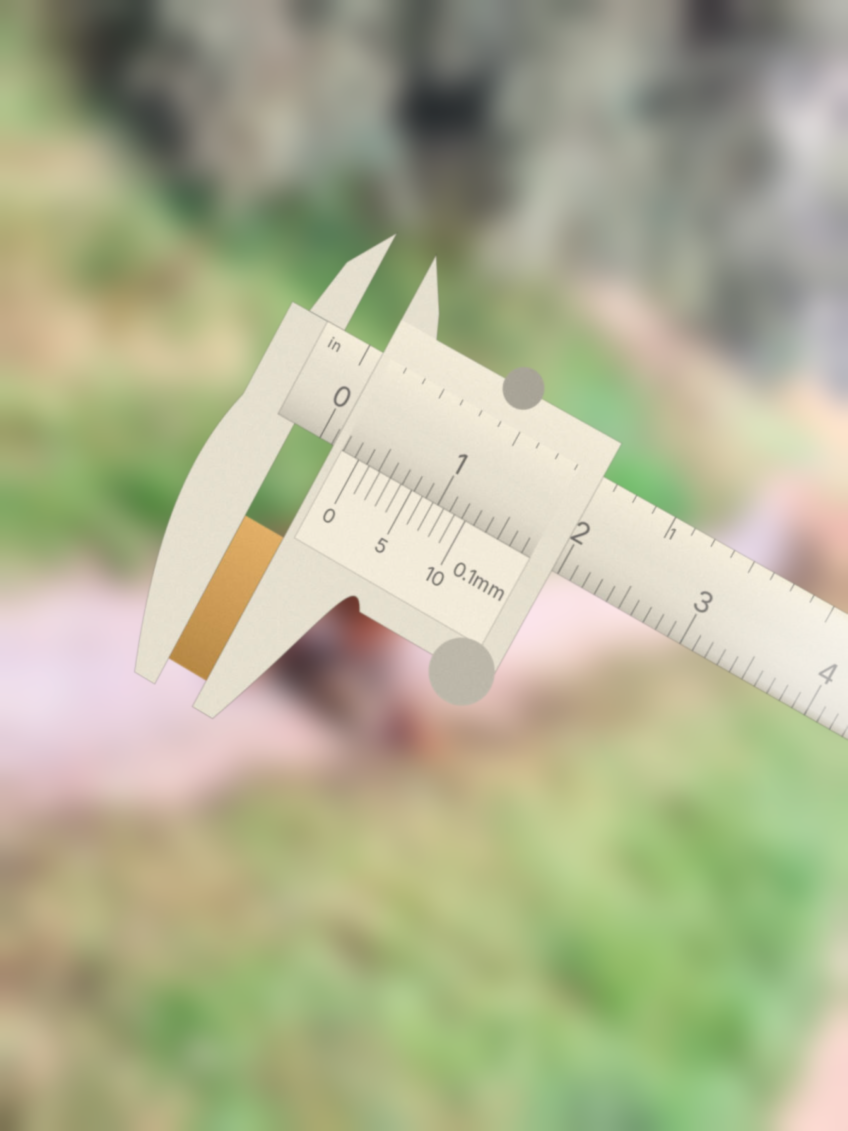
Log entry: 3.3 mm
